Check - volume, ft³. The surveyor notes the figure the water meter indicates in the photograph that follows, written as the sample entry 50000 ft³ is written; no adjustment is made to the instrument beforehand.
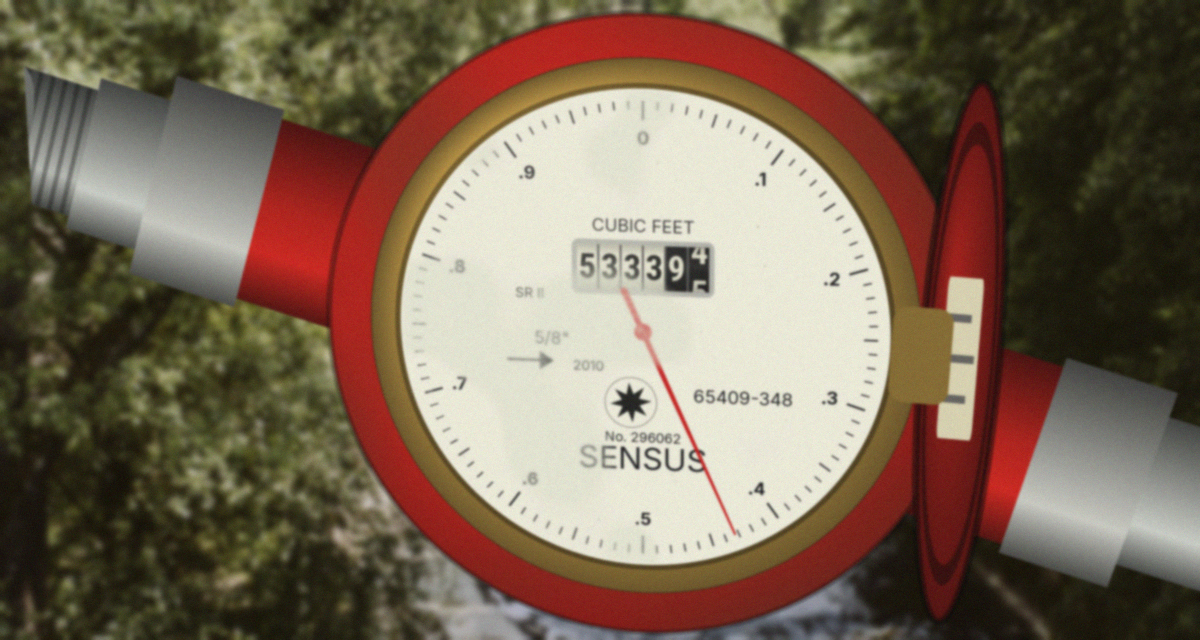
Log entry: 533394.43 ft³
